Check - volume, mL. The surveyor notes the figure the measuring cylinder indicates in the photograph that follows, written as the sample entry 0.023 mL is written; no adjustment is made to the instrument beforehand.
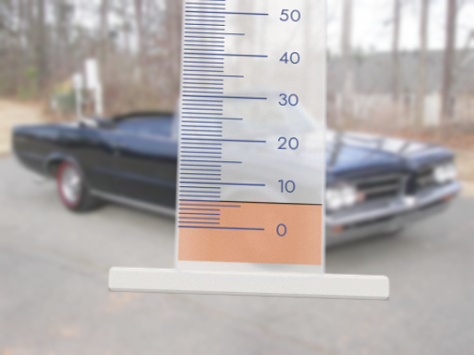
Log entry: 6 mL
